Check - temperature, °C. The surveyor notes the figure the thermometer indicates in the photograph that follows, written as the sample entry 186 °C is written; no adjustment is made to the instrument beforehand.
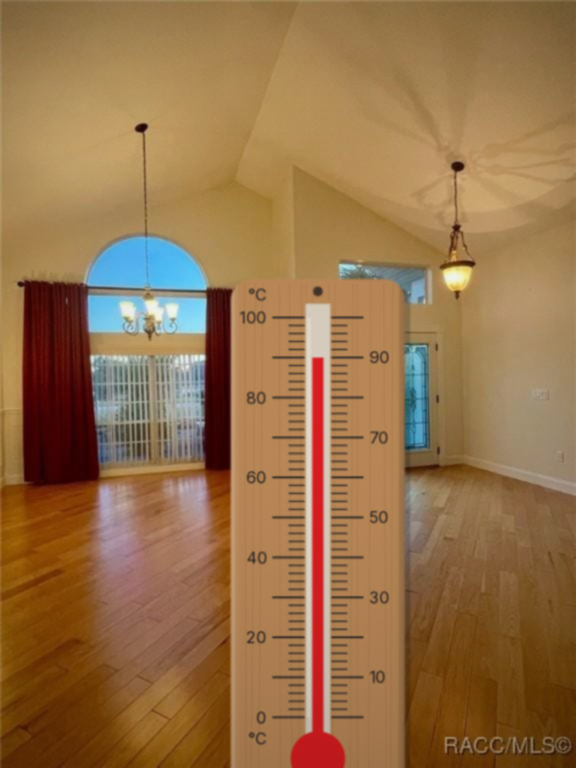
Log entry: 90 °C
